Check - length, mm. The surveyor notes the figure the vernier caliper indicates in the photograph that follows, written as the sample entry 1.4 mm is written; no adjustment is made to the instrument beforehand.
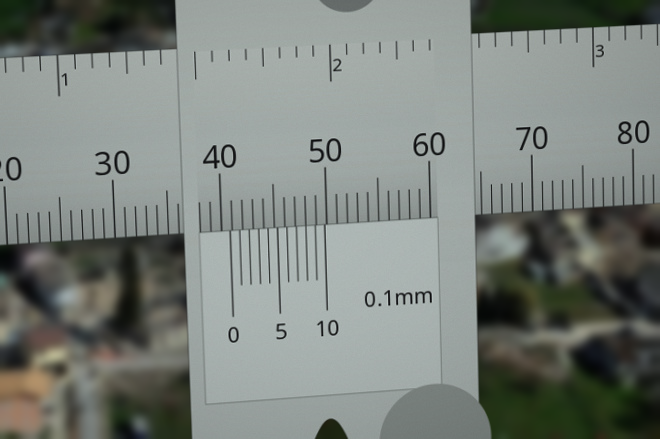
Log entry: 40.8 mm
